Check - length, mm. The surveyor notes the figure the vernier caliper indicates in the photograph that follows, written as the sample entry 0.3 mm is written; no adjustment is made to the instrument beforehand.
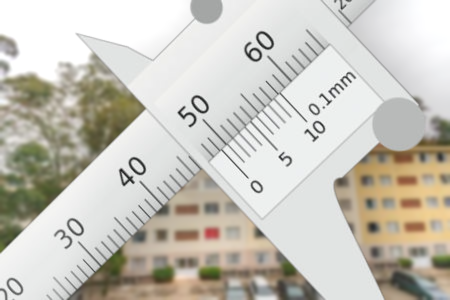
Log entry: 49.2 mm
